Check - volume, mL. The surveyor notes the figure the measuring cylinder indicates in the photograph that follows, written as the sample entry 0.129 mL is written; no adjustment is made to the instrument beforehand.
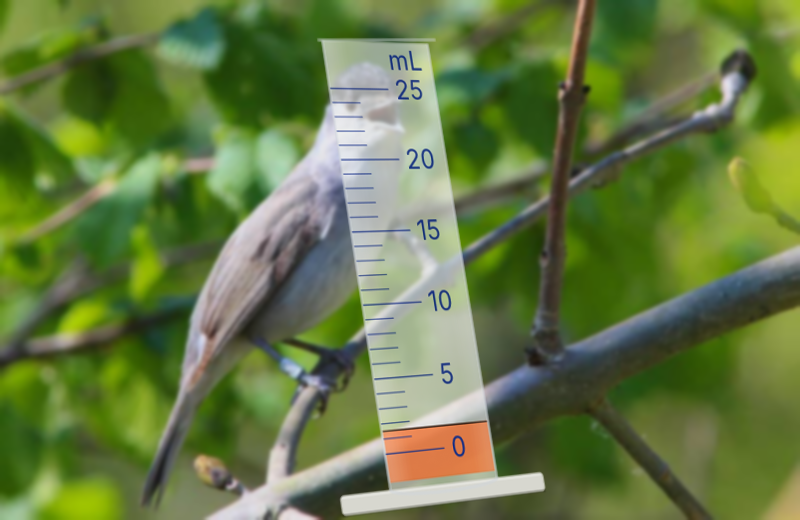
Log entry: 1.5 mL
